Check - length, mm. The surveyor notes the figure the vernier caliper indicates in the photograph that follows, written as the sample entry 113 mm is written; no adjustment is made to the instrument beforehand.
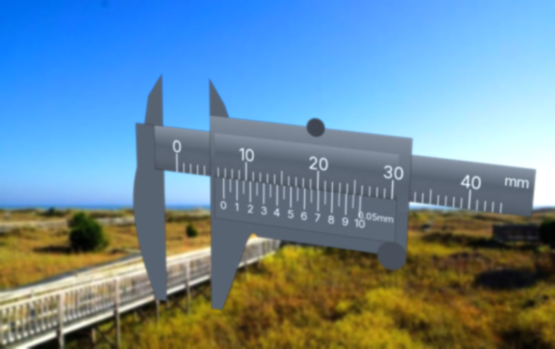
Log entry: 6.8 mm
